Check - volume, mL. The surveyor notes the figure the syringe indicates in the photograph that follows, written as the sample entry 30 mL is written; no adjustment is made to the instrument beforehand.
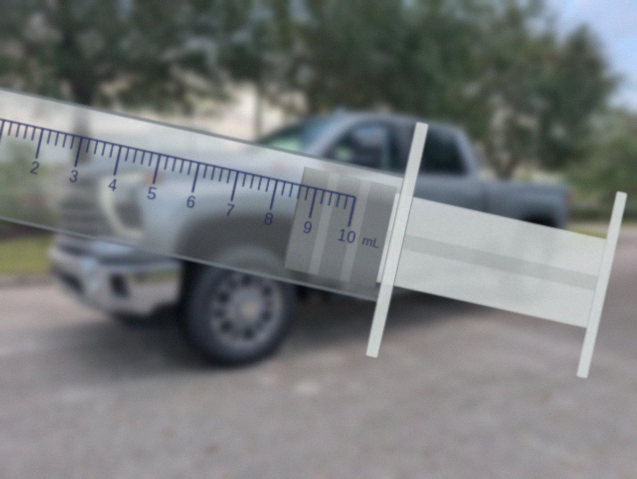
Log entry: 8.6 mL
